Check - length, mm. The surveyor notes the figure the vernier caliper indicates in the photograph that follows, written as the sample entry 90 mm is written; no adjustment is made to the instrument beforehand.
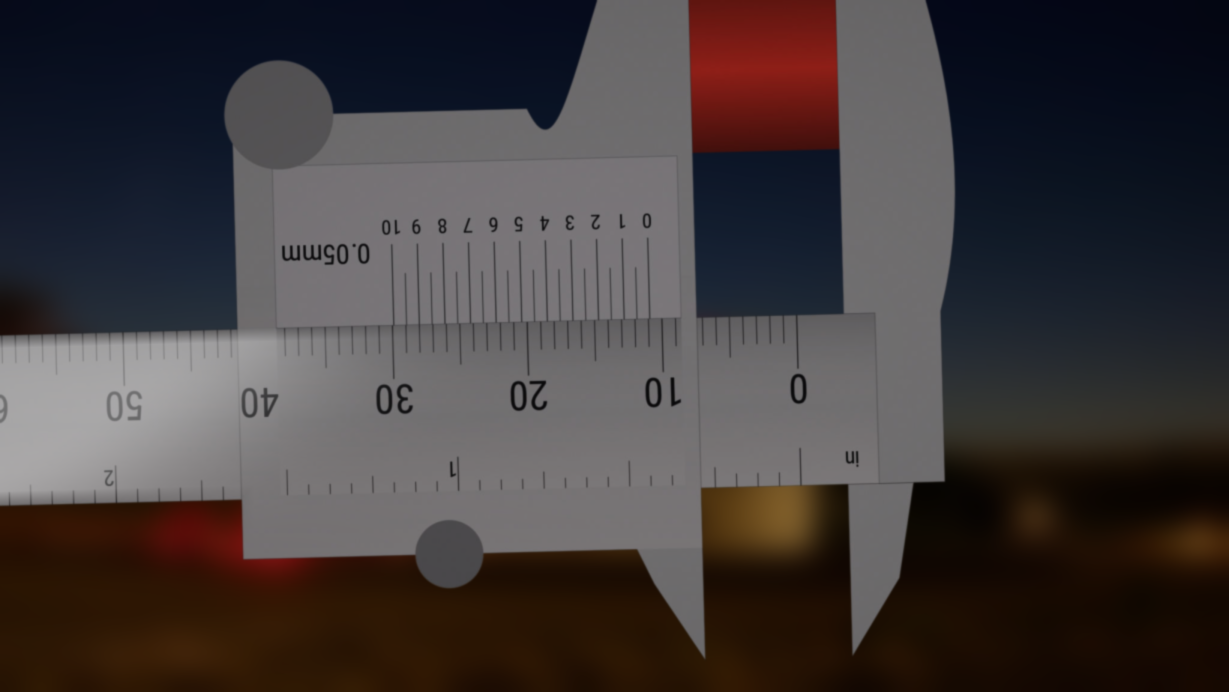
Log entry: 10.9 mm
